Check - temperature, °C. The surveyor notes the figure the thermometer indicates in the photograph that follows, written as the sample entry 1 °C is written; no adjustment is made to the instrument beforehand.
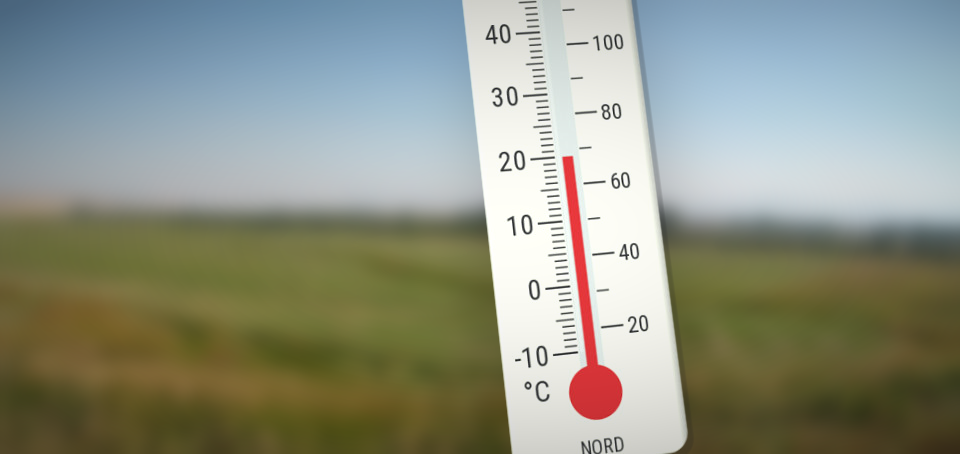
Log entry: 20 °C
